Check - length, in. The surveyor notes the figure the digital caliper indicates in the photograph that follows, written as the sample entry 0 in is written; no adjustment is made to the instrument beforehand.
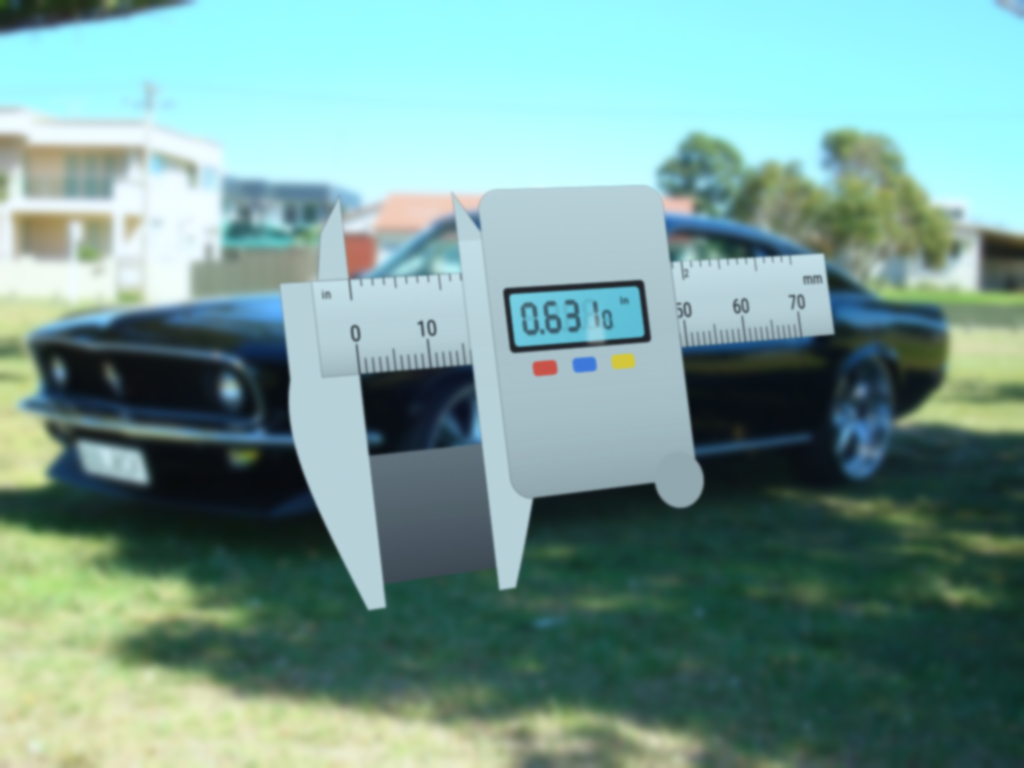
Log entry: 0.6310 in
